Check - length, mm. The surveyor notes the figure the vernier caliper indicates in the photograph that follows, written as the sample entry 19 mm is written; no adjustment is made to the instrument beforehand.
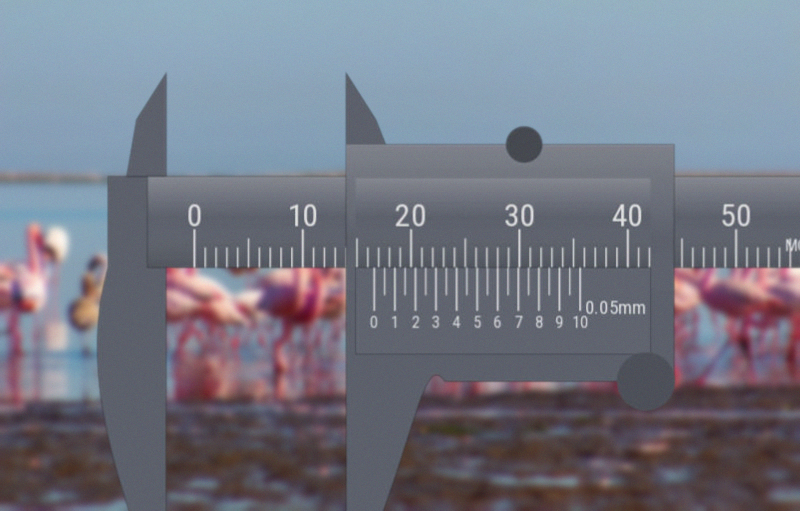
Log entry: 16.6 mm
